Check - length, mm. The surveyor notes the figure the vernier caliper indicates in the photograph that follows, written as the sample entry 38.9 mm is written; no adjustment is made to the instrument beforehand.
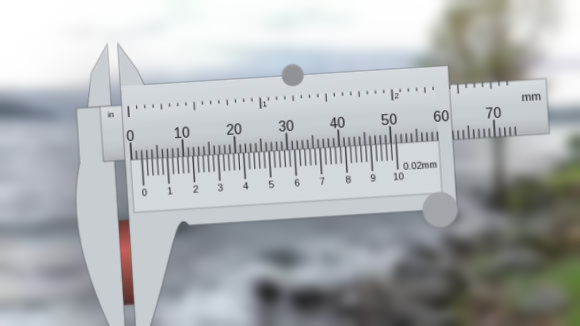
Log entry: 2.0 mm
